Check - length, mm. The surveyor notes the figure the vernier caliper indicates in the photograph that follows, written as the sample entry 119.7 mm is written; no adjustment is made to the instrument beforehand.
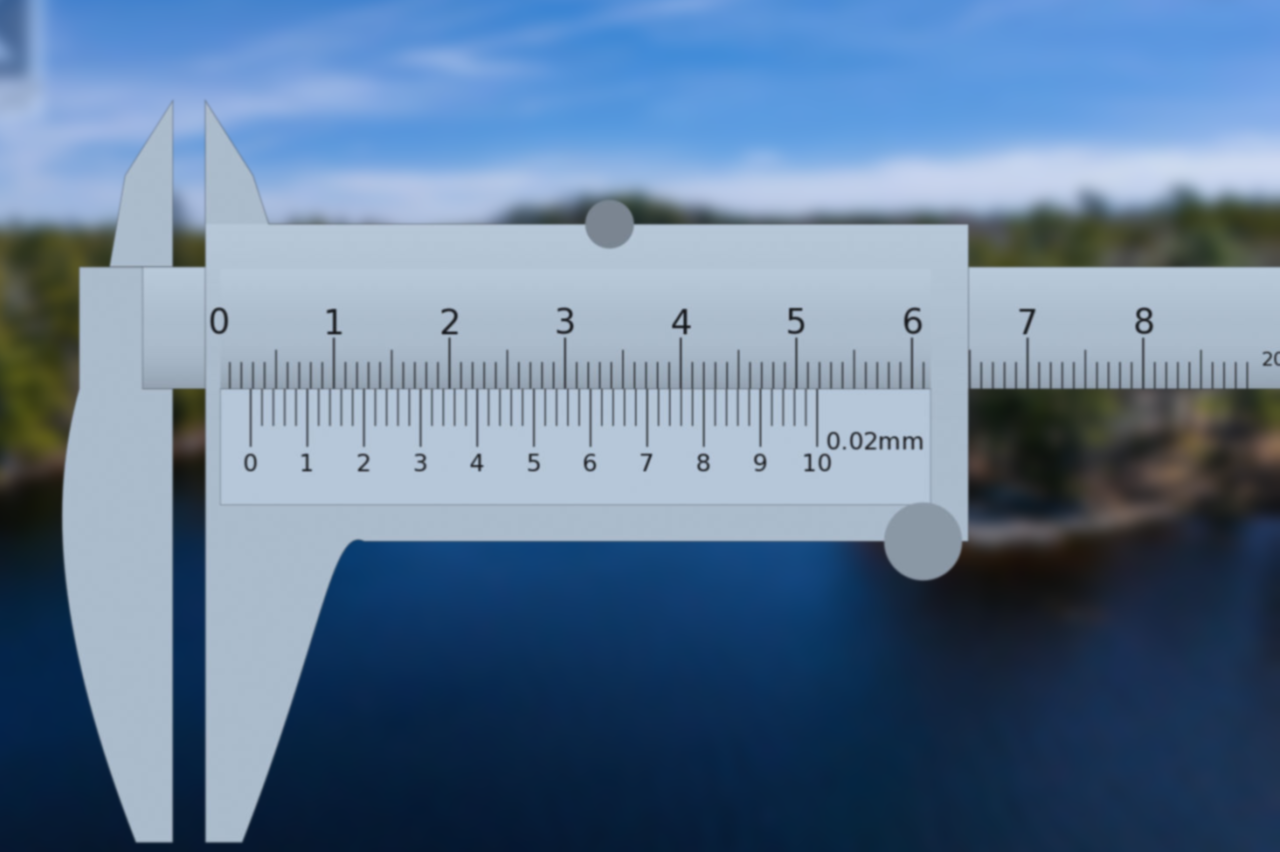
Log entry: 2.8 mm
